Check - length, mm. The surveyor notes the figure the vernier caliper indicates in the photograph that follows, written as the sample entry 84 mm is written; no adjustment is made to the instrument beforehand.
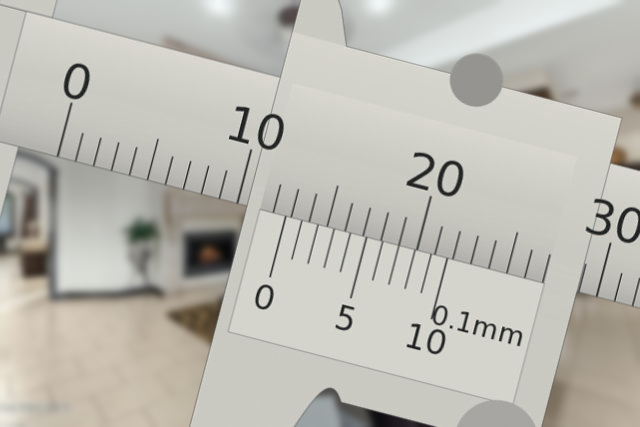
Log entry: 12.7 mm
